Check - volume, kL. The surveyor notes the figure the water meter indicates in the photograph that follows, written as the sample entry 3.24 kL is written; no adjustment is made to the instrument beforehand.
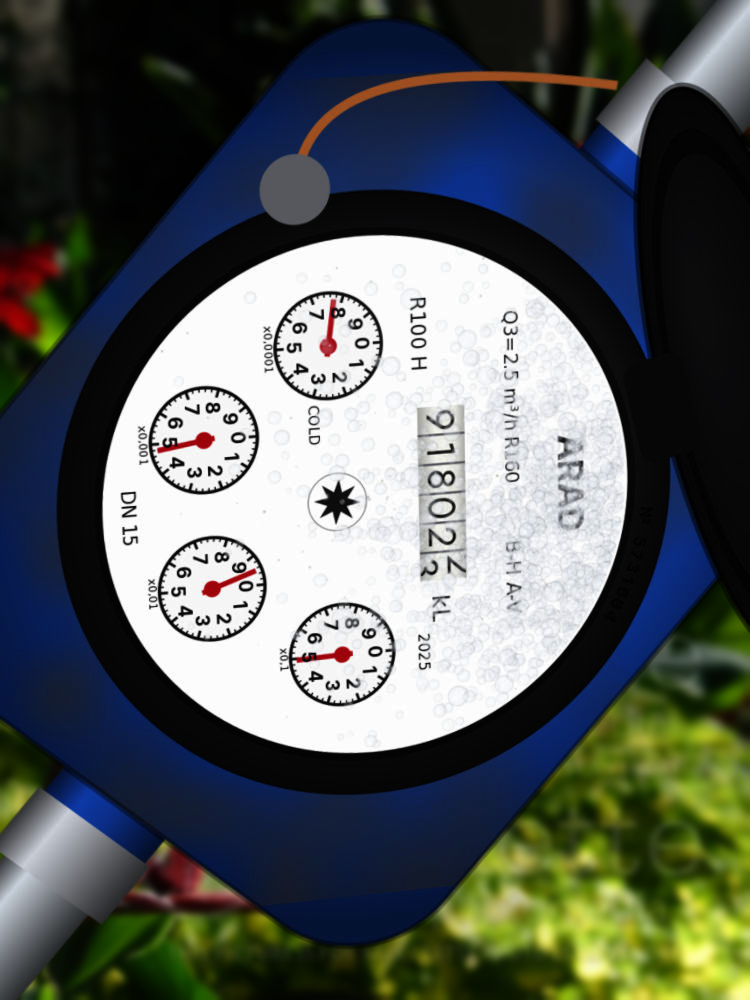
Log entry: 918022.4947 kL
